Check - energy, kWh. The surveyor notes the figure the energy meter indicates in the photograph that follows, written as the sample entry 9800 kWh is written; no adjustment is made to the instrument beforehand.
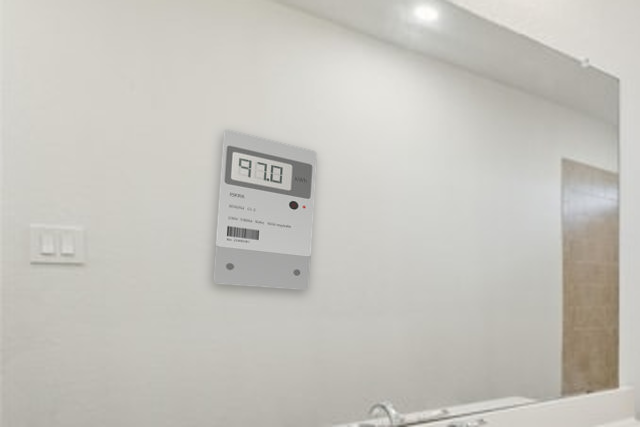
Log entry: 97.0 kWh
